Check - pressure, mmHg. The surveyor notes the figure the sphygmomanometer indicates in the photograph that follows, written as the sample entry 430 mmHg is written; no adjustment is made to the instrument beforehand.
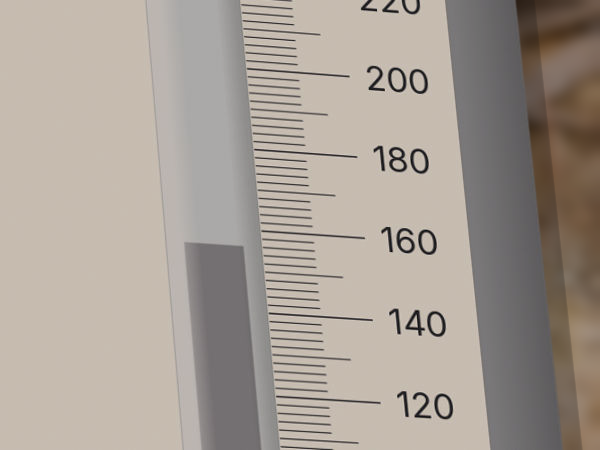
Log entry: 156 mmHg
